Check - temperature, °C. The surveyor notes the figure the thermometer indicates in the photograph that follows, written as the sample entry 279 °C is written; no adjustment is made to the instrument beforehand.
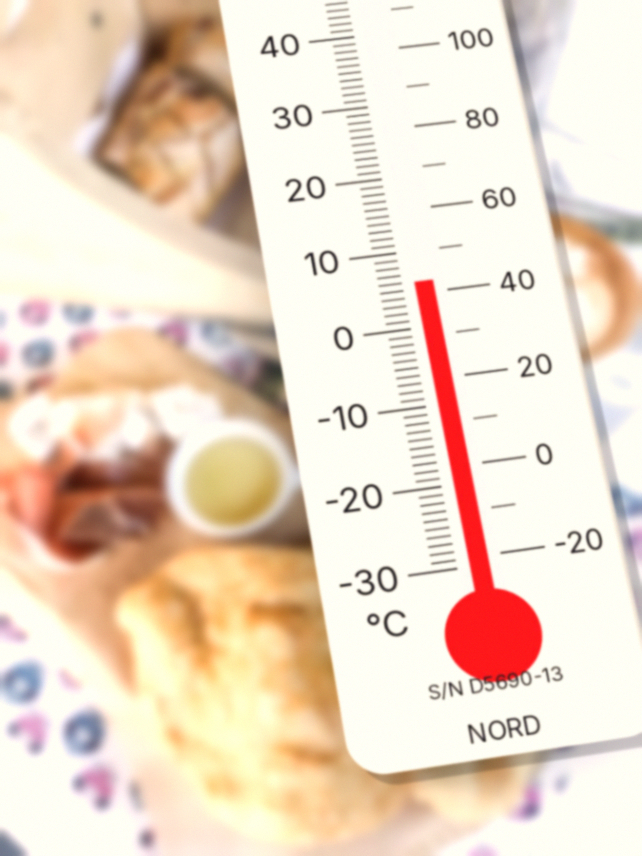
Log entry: 6 °C
